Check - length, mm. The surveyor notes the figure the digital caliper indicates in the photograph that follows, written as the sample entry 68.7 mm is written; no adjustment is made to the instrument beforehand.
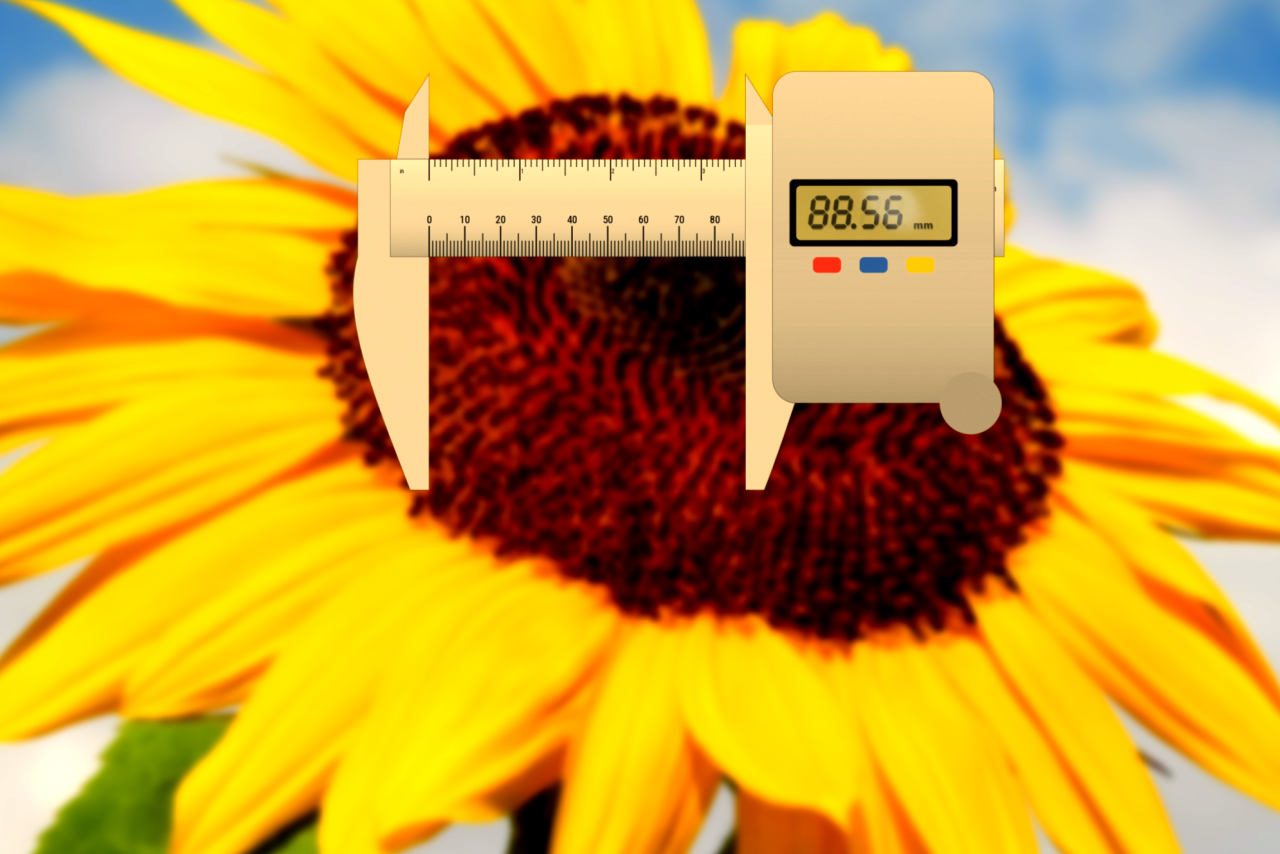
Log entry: 88.56 mm
